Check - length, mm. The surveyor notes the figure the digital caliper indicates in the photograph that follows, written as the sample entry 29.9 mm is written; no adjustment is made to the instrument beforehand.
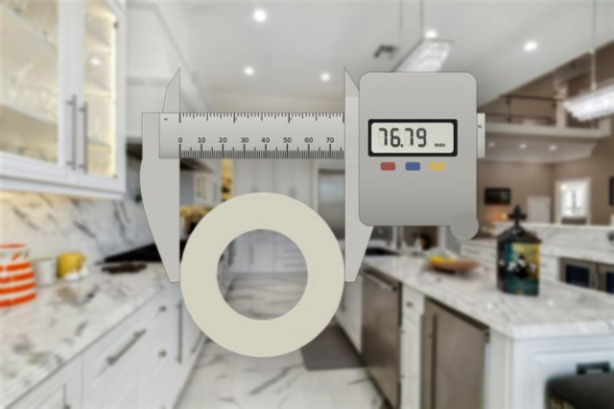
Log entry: 76.79 mm
